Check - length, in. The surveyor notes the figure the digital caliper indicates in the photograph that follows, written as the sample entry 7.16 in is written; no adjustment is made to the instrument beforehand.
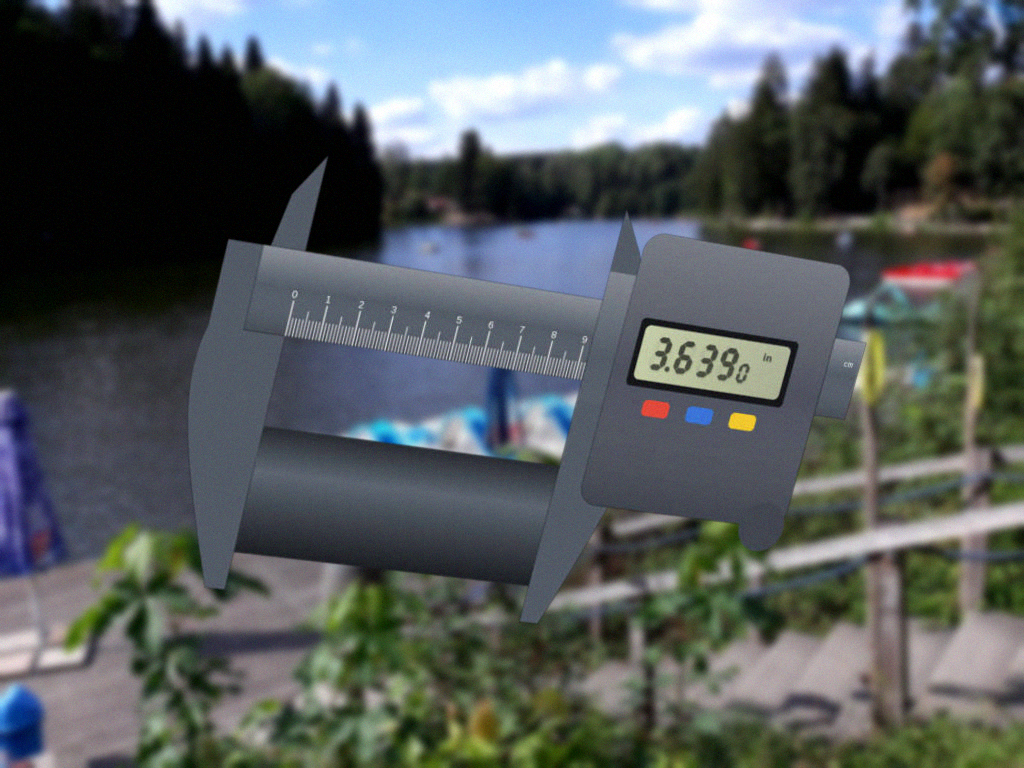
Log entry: 3.6390 in
